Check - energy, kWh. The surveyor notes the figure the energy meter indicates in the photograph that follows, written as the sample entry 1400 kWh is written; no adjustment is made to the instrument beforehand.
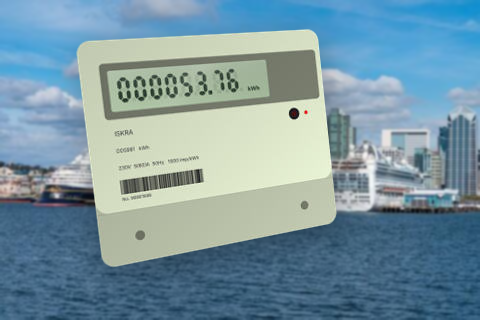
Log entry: 53.76 kWh
